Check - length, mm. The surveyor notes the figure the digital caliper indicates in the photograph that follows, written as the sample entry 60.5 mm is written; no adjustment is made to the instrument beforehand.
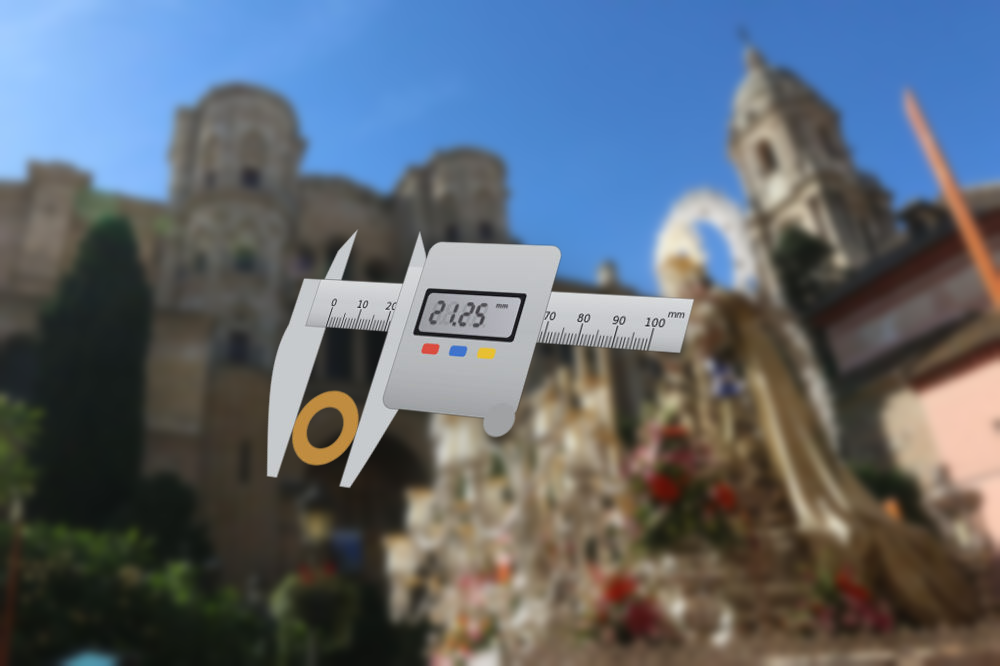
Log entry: 21.25 mm
